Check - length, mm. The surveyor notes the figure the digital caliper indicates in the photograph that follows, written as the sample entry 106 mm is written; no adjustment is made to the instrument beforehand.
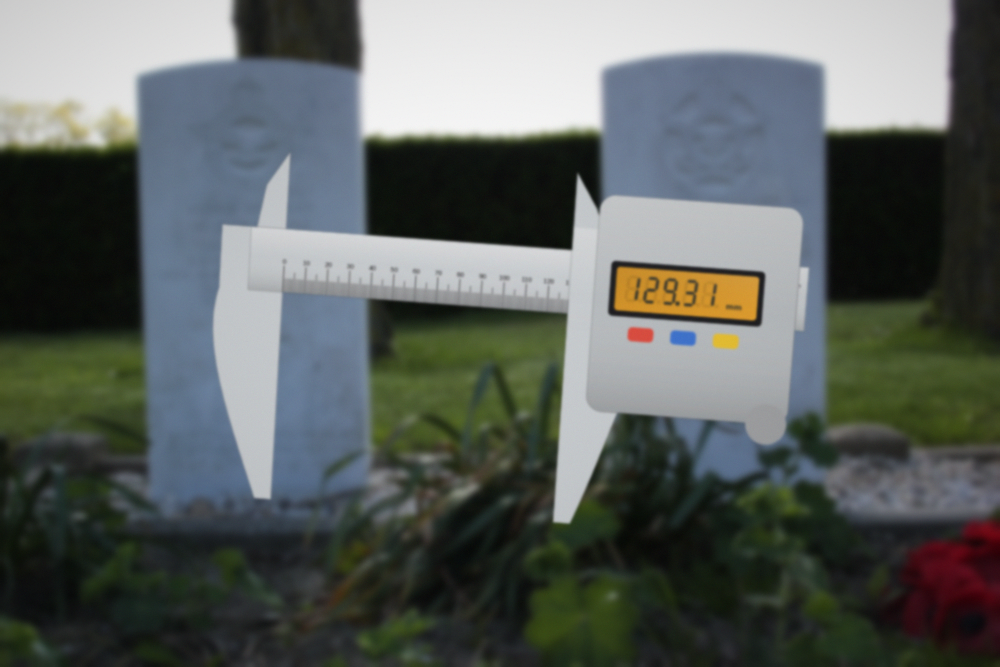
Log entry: 129.31 mm
